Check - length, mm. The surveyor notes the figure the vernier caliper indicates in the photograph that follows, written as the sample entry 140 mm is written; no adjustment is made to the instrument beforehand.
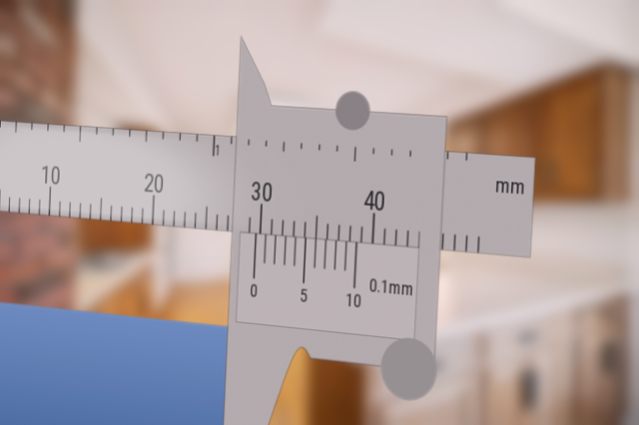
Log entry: 29.6 mm
